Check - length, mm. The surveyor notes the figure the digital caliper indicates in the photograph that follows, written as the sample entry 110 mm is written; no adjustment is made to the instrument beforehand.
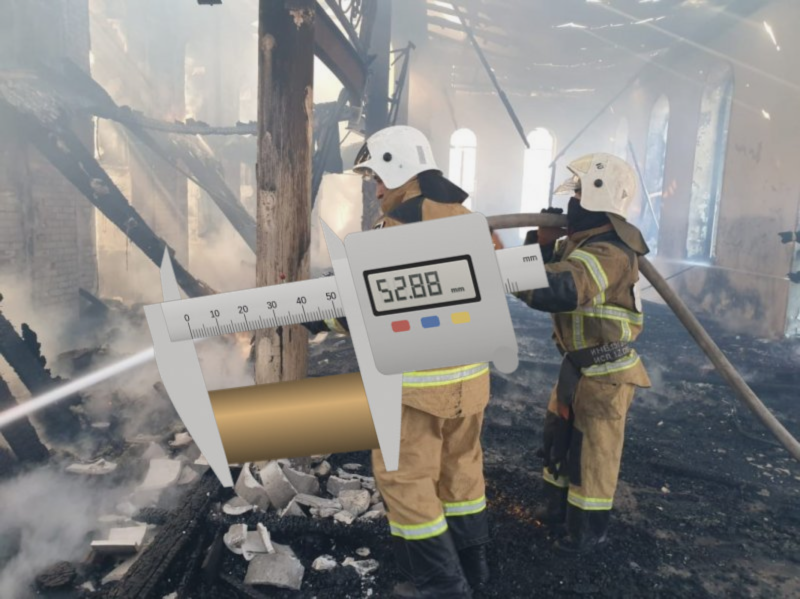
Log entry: 52.88 mm
